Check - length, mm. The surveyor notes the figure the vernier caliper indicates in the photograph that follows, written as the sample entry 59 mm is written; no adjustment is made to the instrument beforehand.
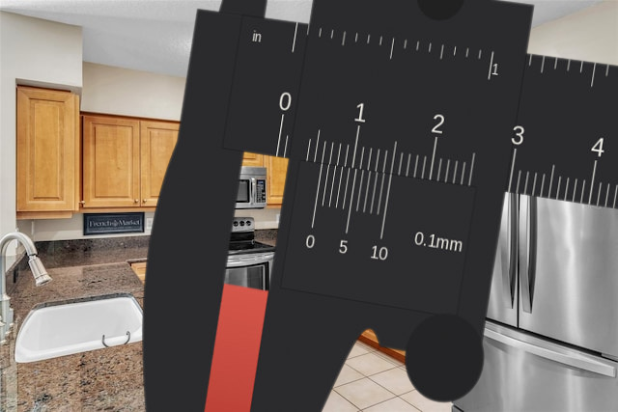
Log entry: 6.0 mm
